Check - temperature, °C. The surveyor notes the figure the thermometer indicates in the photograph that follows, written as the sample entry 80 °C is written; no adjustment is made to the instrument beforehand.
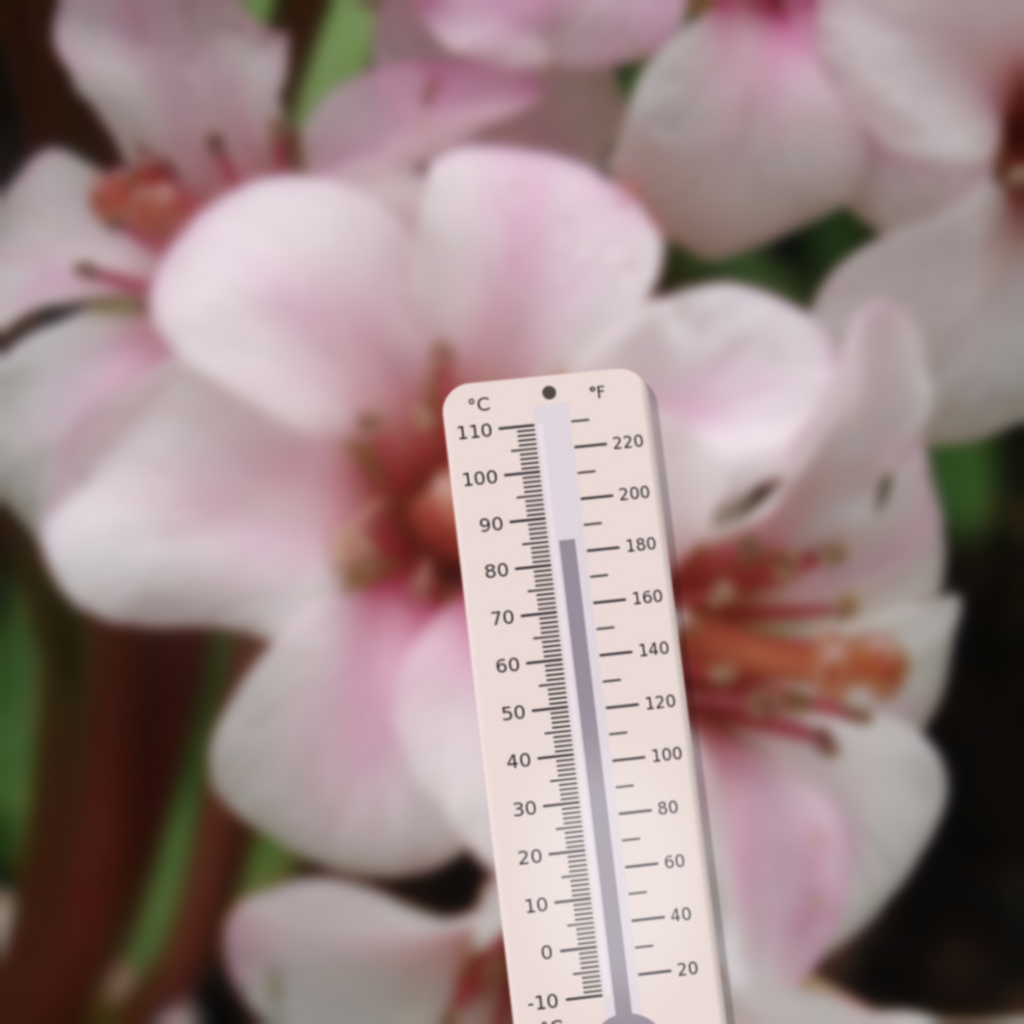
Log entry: 85 °C
